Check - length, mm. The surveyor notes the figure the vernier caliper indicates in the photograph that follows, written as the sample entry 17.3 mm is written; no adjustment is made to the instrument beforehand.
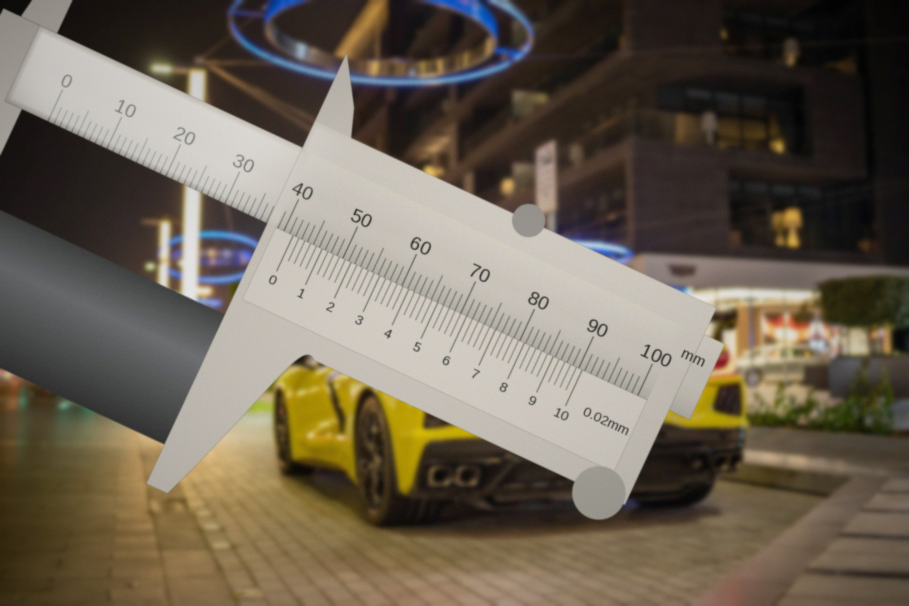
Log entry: 41.6 mm
